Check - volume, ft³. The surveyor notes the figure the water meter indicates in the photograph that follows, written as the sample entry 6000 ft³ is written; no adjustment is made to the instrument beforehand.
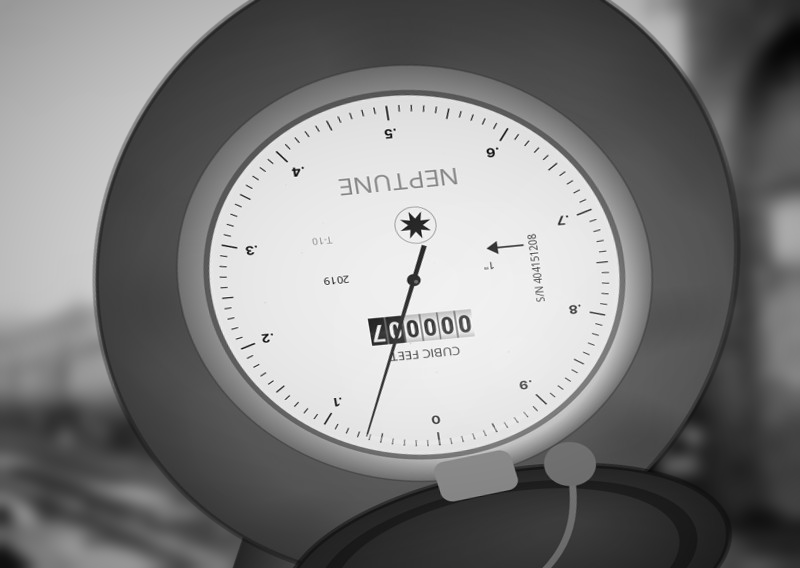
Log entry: 7.06 ft³
